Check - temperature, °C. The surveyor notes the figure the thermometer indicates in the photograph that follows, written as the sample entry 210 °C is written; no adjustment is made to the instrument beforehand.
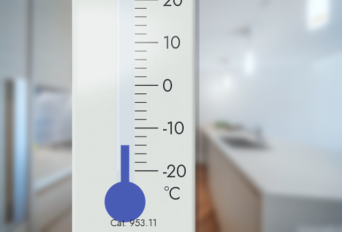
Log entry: -14 °C
